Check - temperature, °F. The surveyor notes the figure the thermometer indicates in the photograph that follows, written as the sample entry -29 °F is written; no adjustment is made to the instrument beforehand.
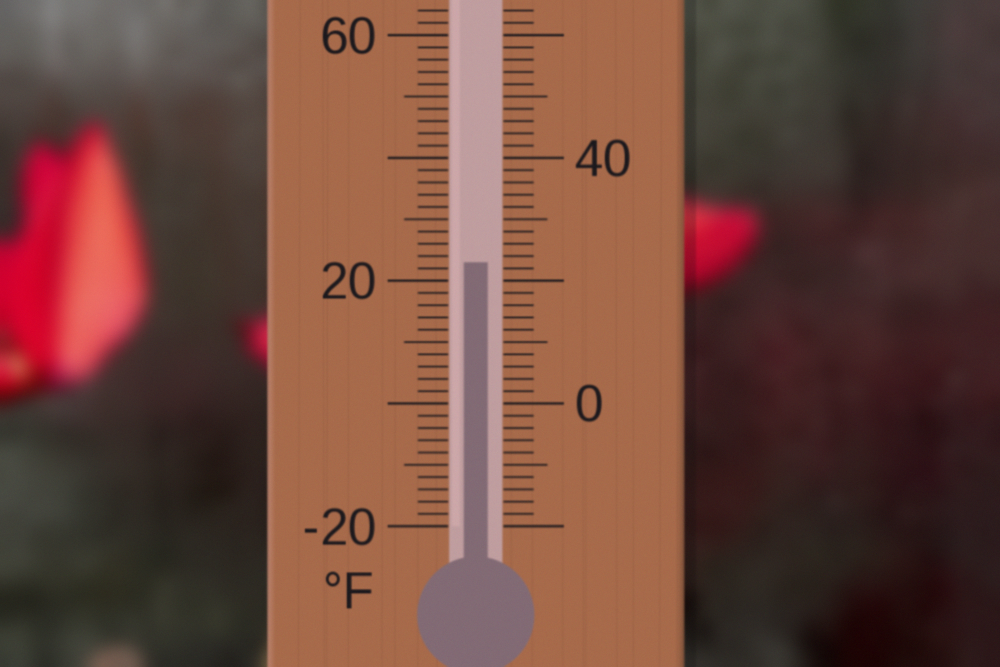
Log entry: 23 °F
